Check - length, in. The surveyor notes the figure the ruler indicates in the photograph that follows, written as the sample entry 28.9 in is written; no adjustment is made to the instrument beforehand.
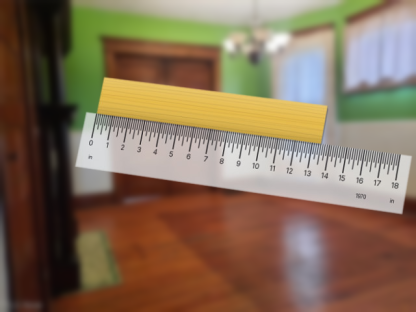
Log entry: 13.5 in
